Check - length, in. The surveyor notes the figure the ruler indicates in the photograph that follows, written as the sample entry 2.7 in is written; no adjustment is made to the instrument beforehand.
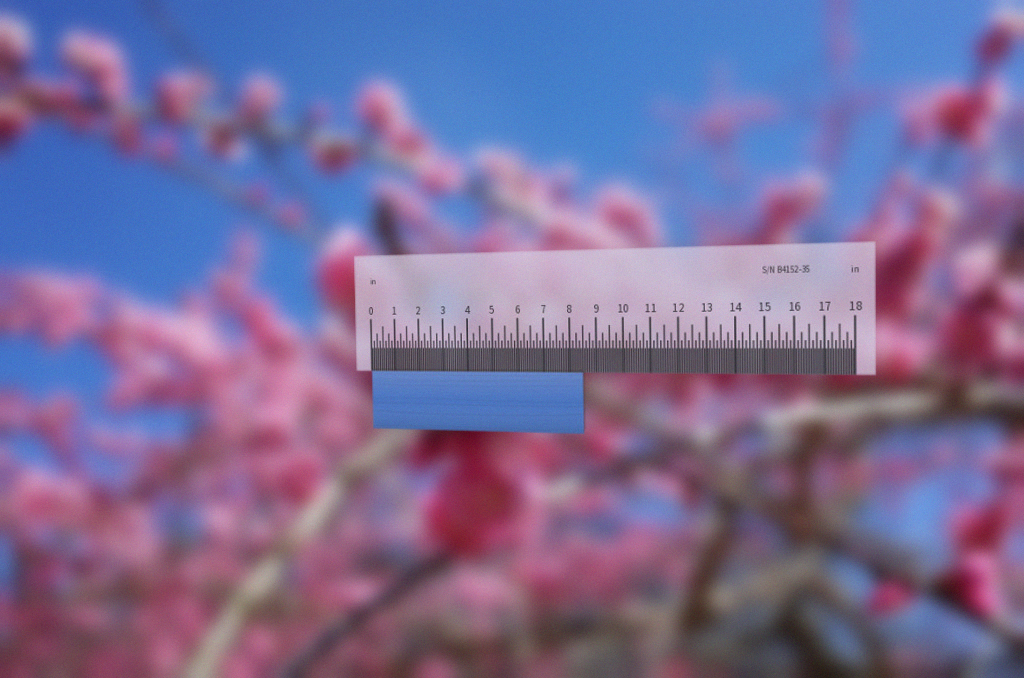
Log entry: 8.5 in
